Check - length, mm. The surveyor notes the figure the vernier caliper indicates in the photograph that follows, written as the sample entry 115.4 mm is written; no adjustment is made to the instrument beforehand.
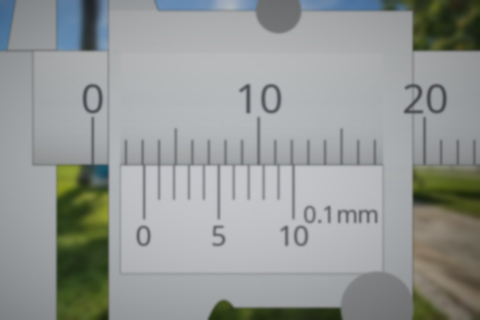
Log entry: 3.1 mm
